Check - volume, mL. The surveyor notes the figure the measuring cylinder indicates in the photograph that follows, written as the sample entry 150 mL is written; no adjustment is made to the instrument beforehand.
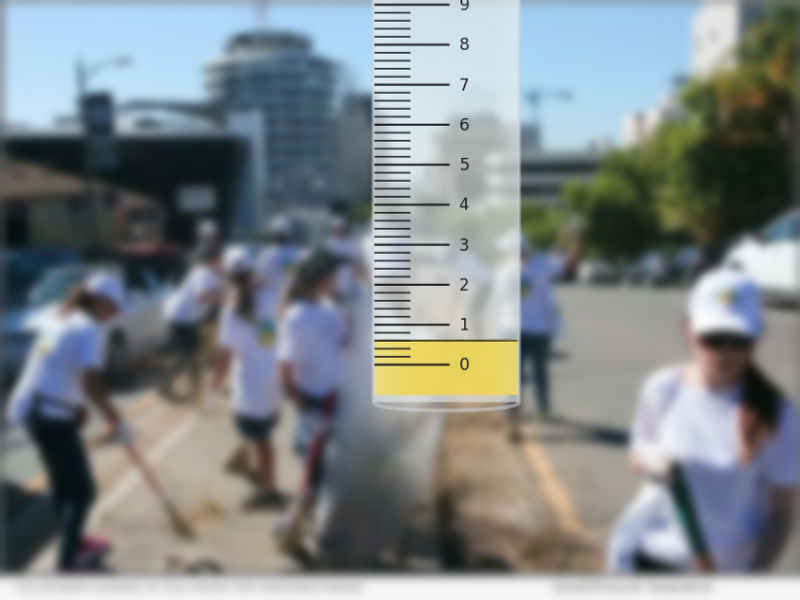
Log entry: 0.6 mL
